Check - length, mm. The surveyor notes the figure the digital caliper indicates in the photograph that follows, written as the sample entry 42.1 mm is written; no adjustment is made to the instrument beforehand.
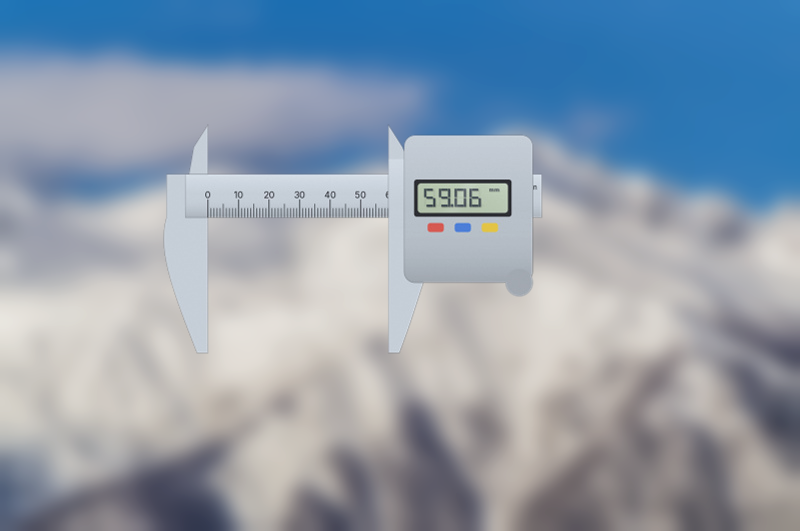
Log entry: 59.06 mm
